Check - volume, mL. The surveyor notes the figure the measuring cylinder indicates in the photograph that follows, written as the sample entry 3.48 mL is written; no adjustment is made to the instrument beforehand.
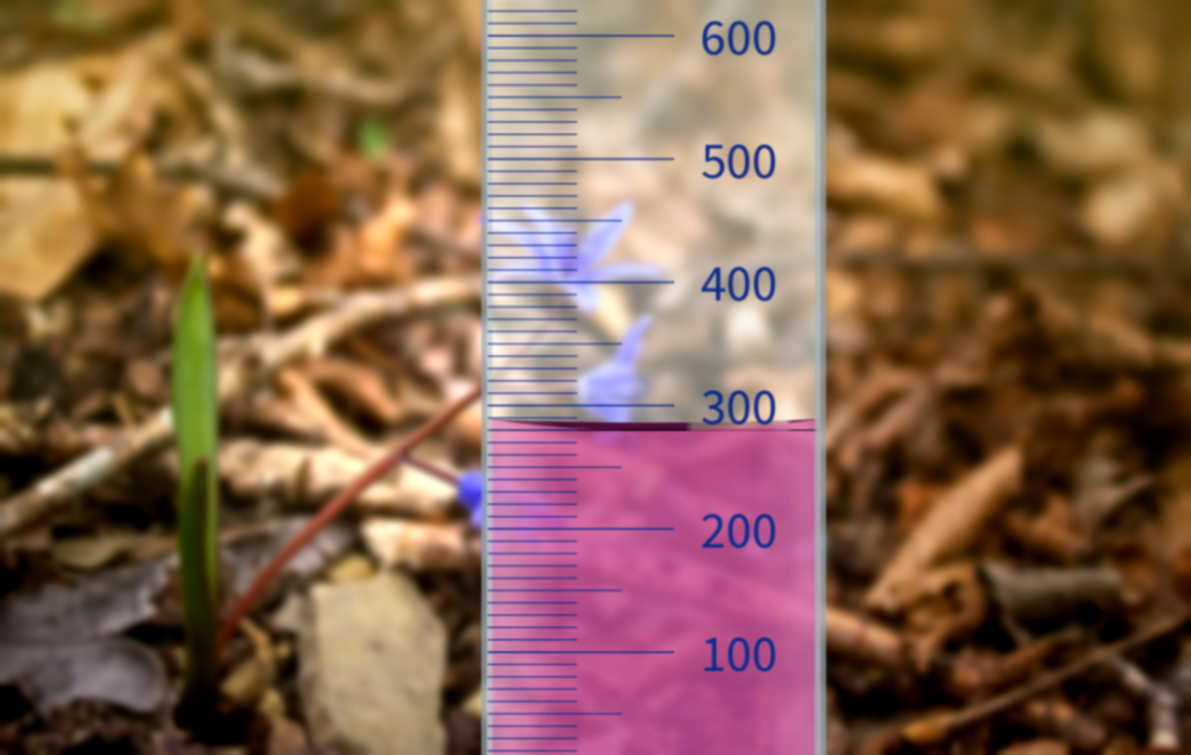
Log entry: 280 mL
